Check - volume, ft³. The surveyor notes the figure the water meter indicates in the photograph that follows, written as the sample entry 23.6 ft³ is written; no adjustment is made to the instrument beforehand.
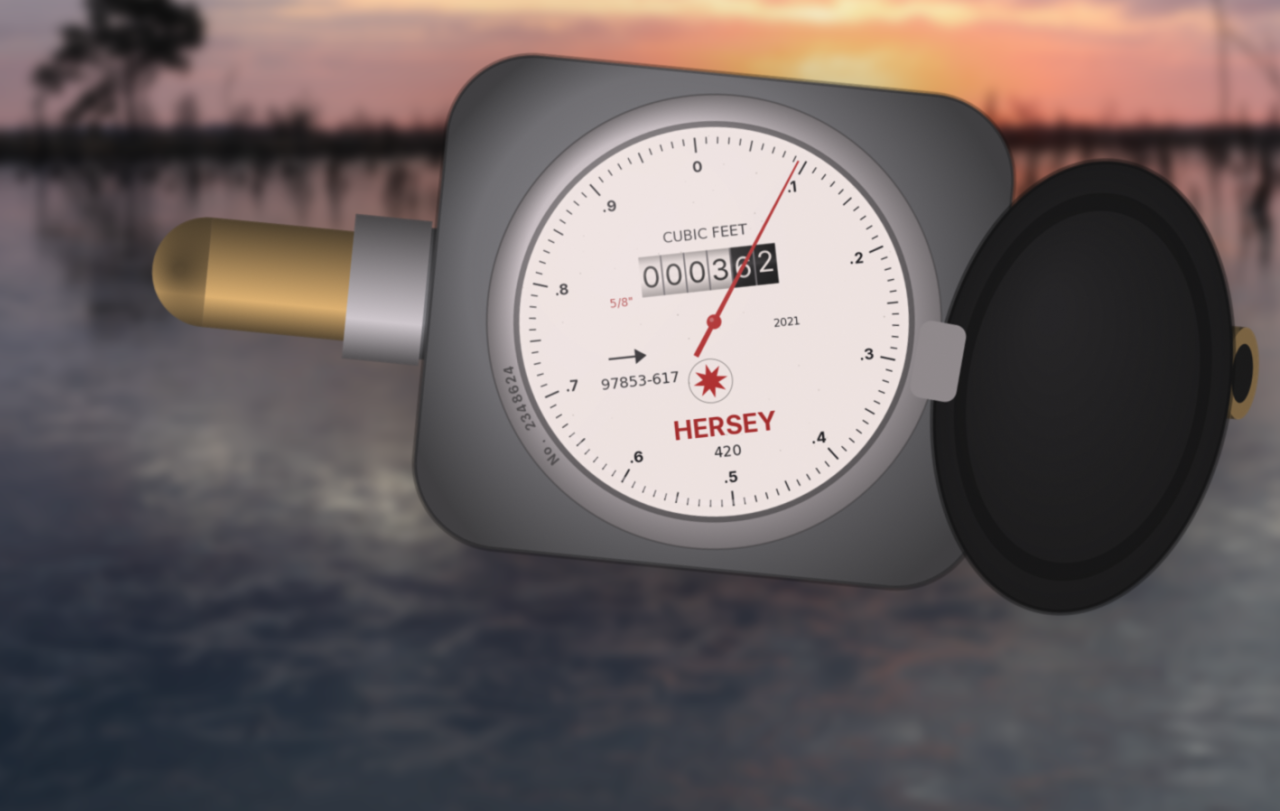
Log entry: 362.09 ft³
